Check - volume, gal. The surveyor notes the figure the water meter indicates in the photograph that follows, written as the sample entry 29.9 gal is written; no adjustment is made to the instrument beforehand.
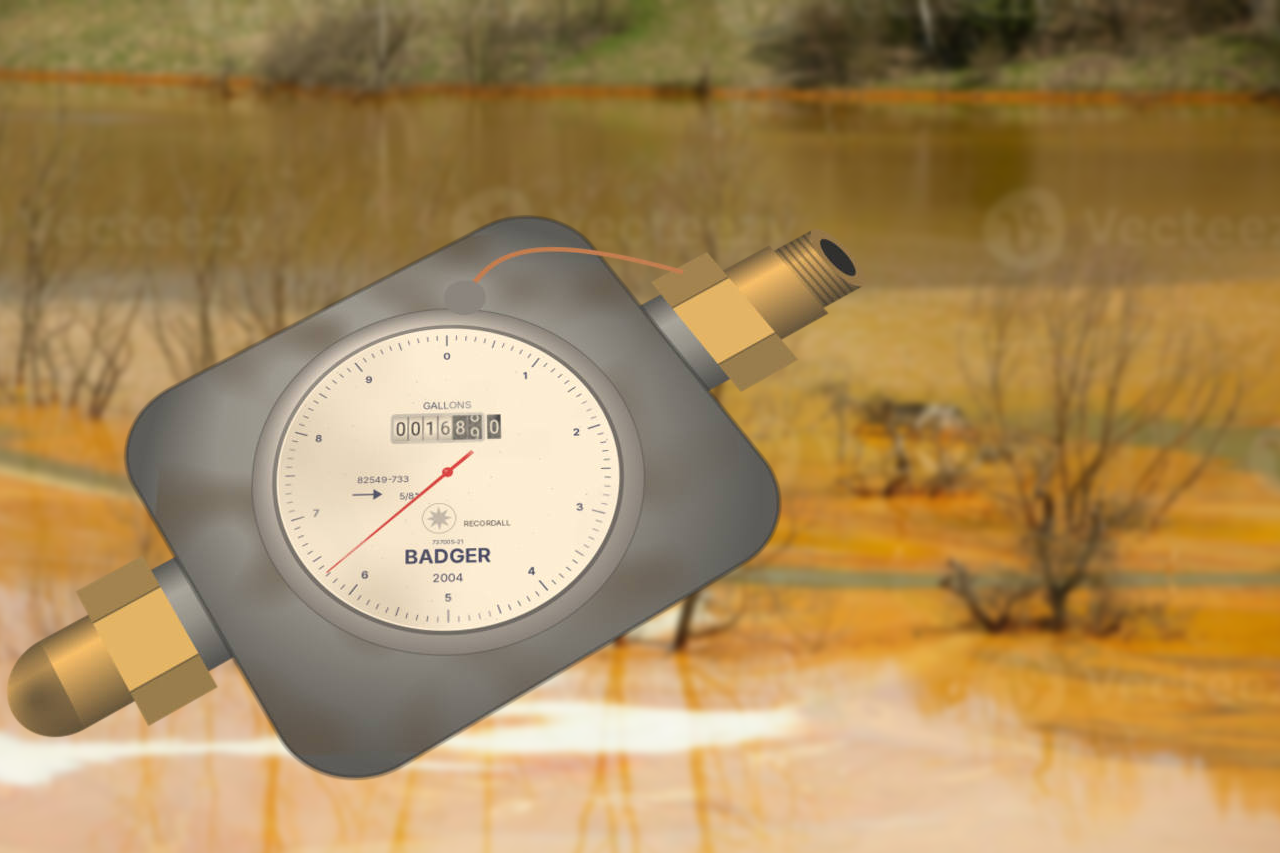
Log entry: 16886.3 gal
